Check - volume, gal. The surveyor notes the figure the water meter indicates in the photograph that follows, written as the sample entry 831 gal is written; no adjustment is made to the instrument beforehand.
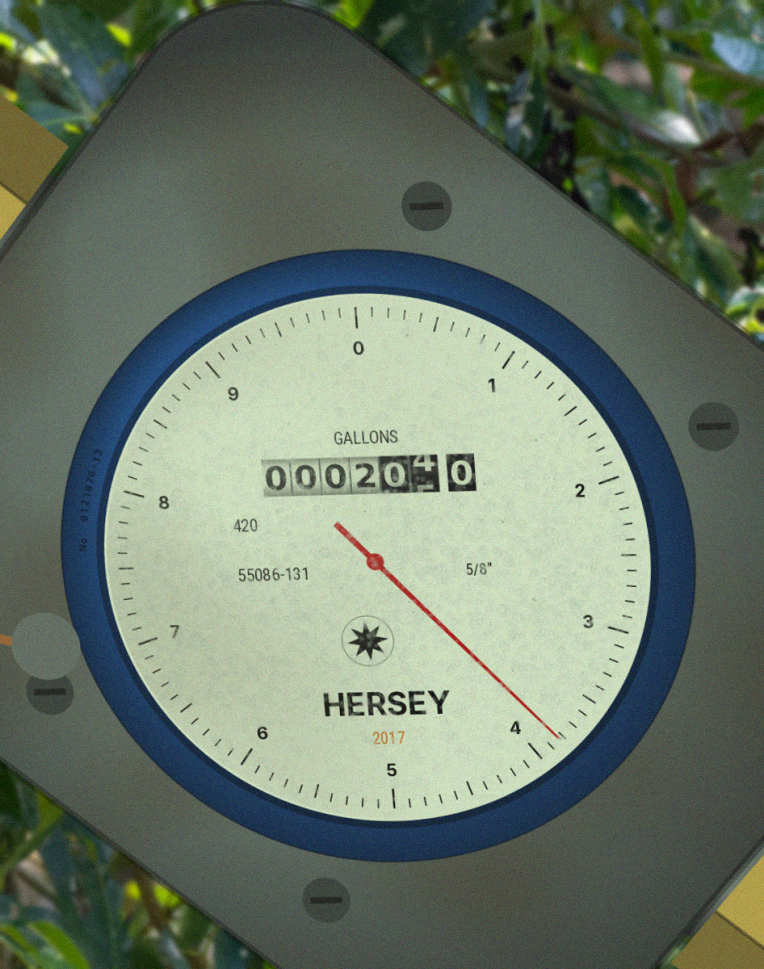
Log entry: 2043.8 gal
